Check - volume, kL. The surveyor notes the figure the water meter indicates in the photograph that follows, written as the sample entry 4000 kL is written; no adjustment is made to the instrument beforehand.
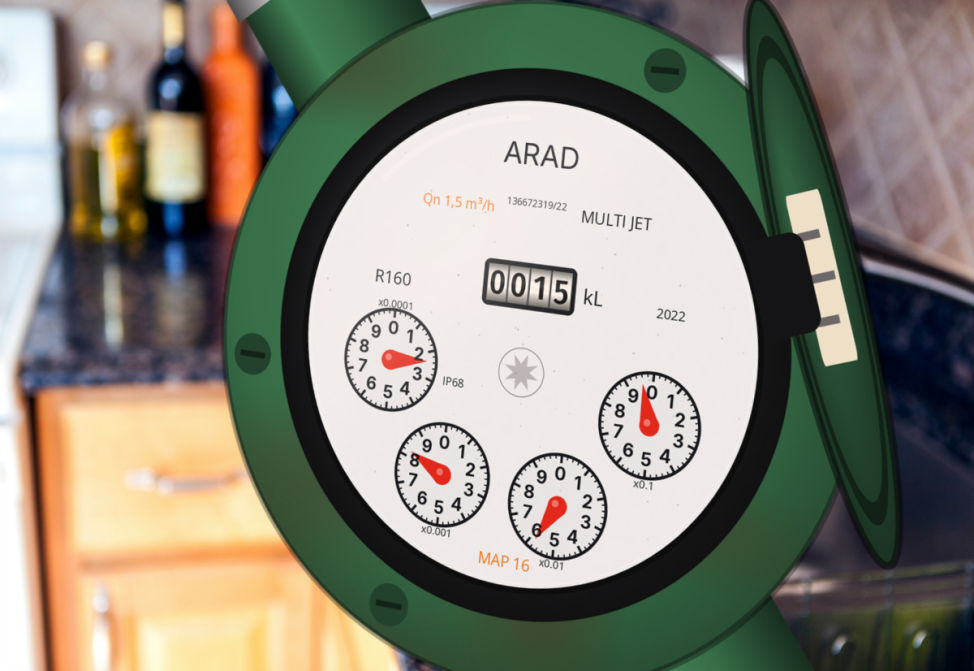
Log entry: 14.9582 kL
